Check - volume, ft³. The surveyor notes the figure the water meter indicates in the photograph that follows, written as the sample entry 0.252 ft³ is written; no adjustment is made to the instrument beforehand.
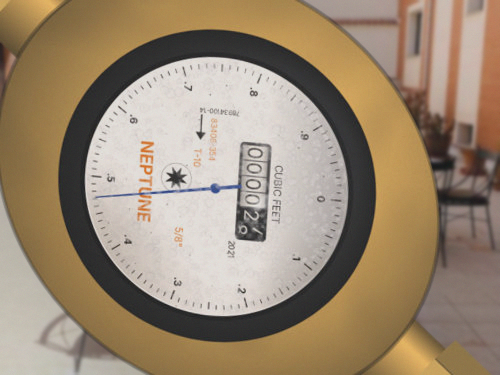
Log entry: 27.47 ft³
